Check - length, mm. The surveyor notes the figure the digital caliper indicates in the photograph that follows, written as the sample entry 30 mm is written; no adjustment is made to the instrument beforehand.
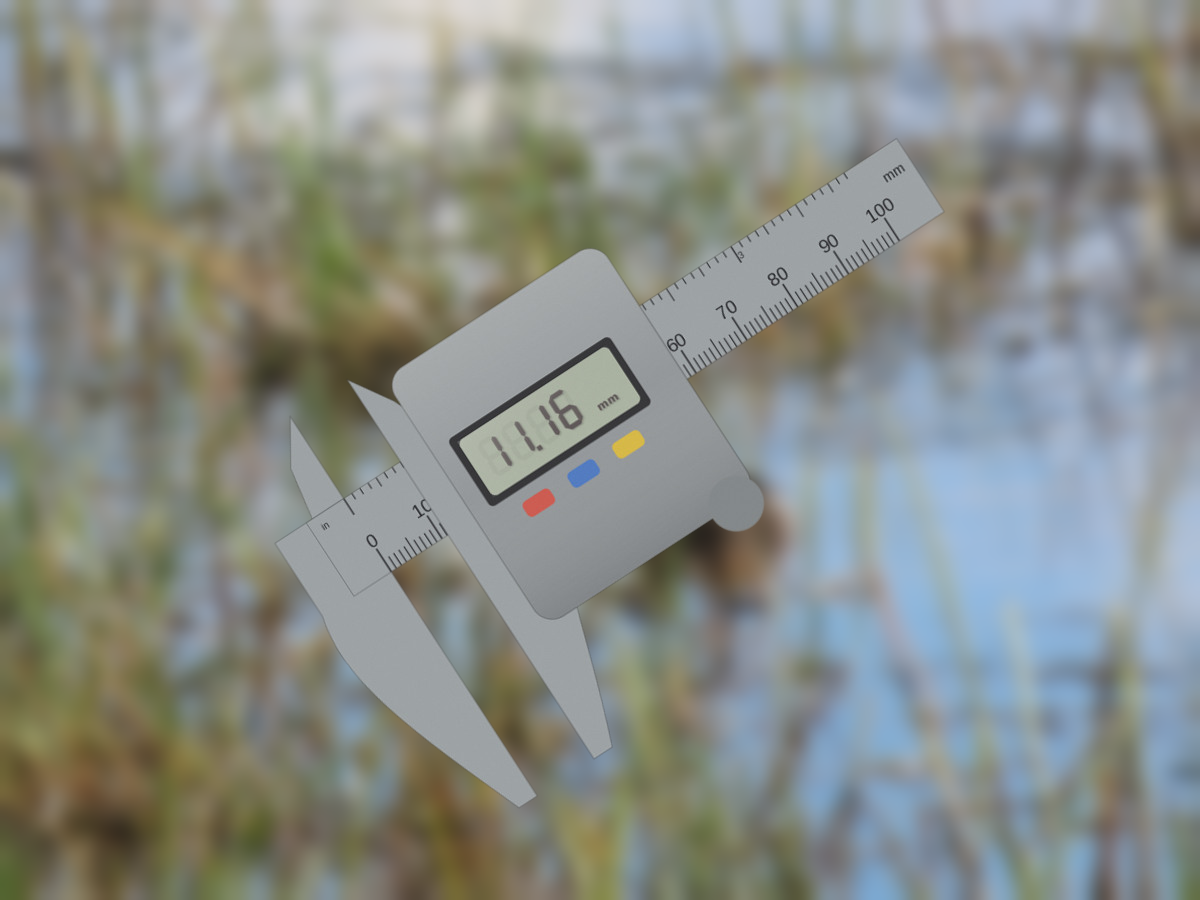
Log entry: 11.16 mm
